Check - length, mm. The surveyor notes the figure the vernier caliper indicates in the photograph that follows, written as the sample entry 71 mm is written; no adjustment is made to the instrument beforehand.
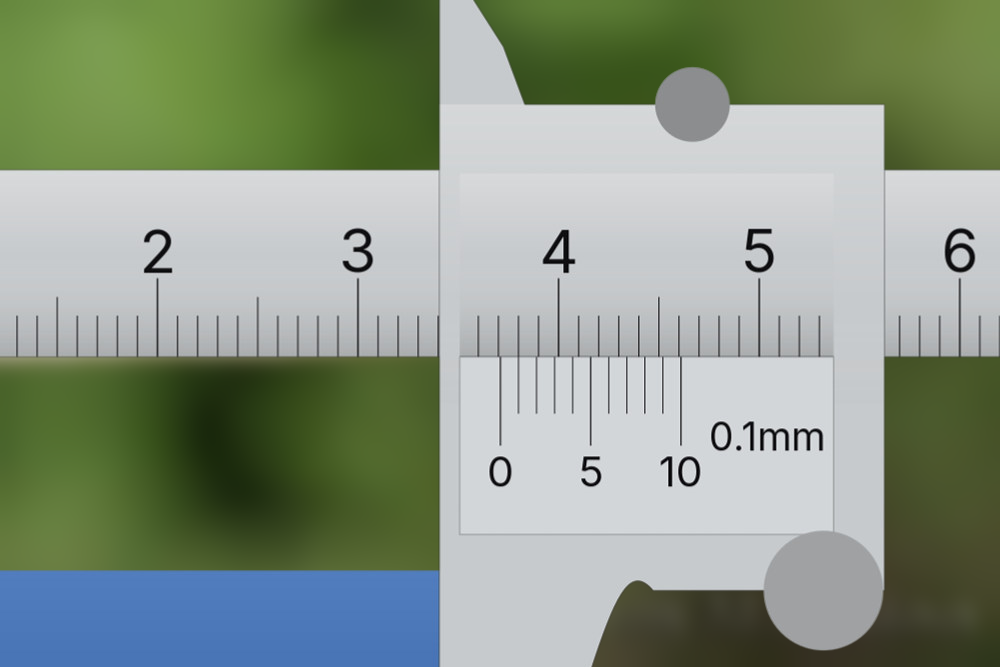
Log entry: 37.1 mm
